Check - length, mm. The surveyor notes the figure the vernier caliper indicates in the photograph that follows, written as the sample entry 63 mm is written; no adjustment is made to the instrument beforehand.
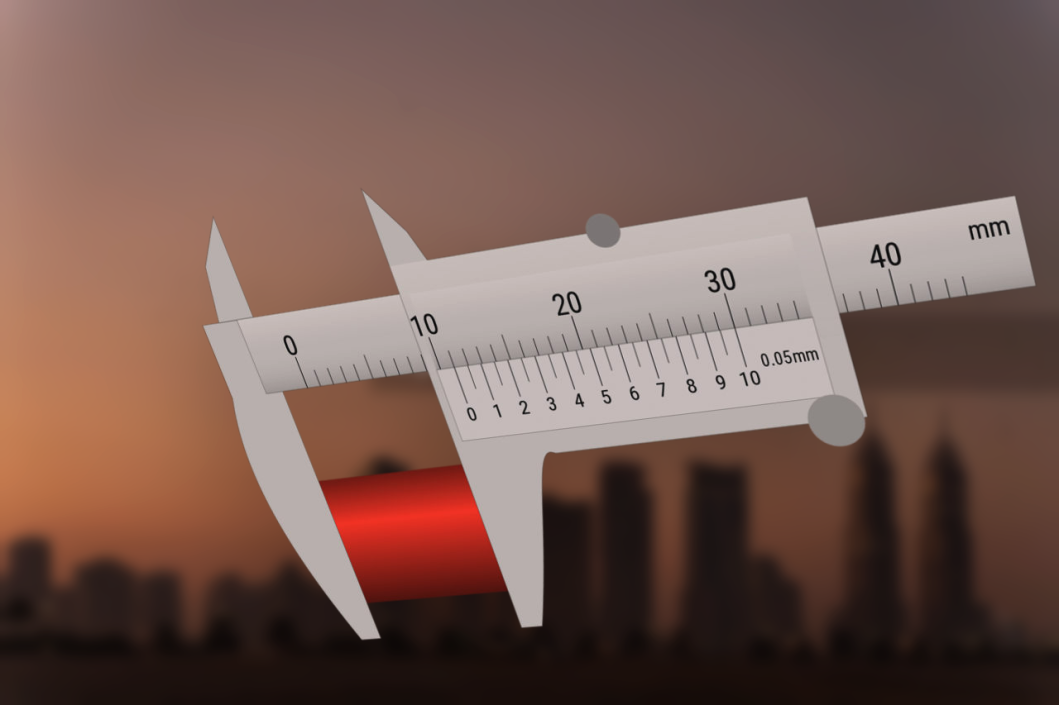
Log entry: 11.0 mm
